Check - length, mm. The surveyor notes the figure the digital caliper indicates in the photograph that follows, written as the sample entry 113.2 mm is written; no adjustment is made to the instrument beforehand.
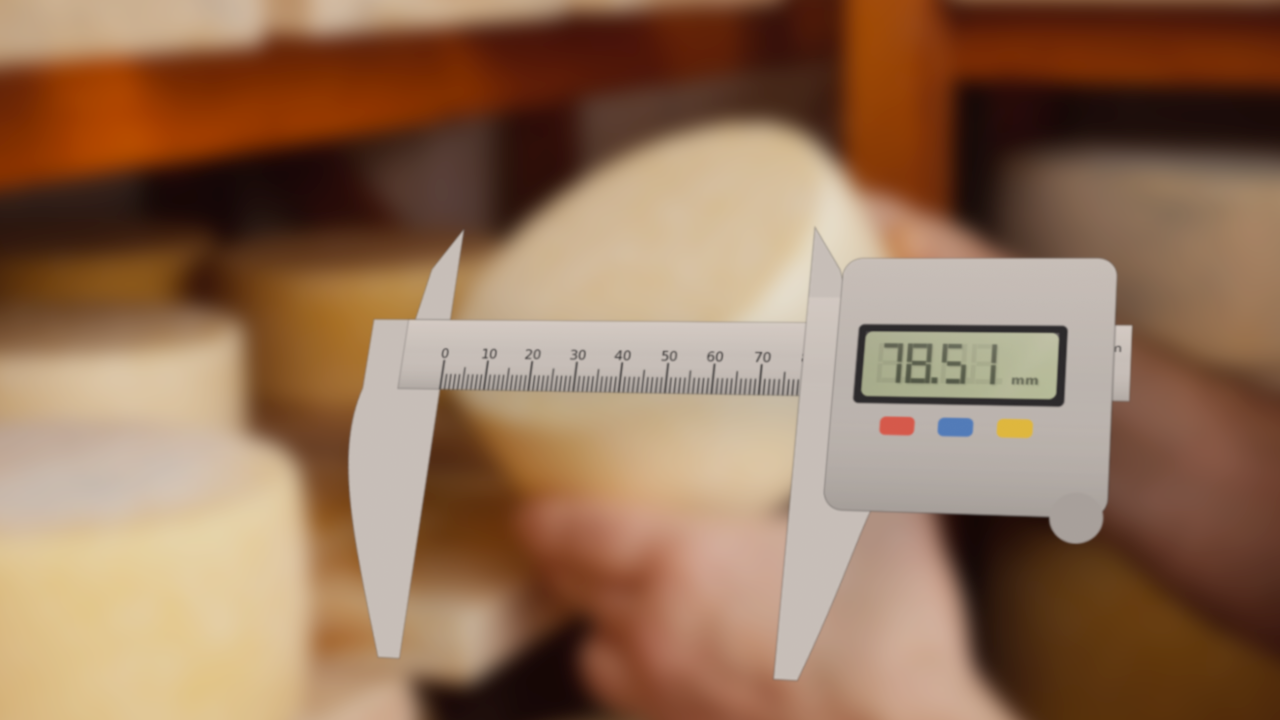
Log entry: 78.51 mm
